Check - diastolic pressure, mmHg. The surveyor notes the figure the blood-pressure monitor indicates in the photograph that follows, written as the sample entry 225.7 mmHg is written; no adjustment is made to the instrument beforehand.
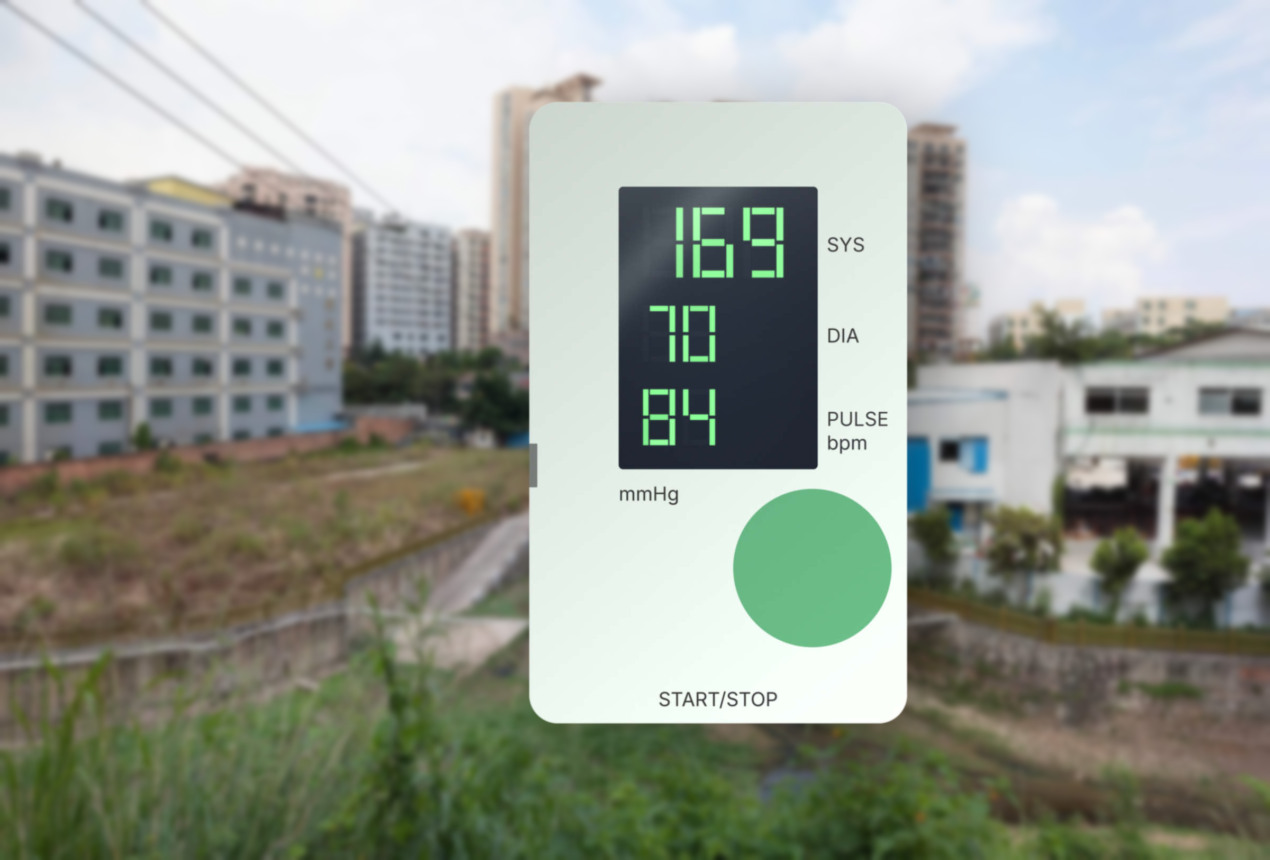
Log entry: 70 mmHg
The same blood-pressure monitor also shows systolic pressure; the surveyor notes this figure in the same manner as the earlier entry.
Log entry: 169 mmHg
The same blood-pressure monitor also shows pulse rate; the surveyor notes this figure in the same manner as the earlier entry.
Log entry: 84 bpm
